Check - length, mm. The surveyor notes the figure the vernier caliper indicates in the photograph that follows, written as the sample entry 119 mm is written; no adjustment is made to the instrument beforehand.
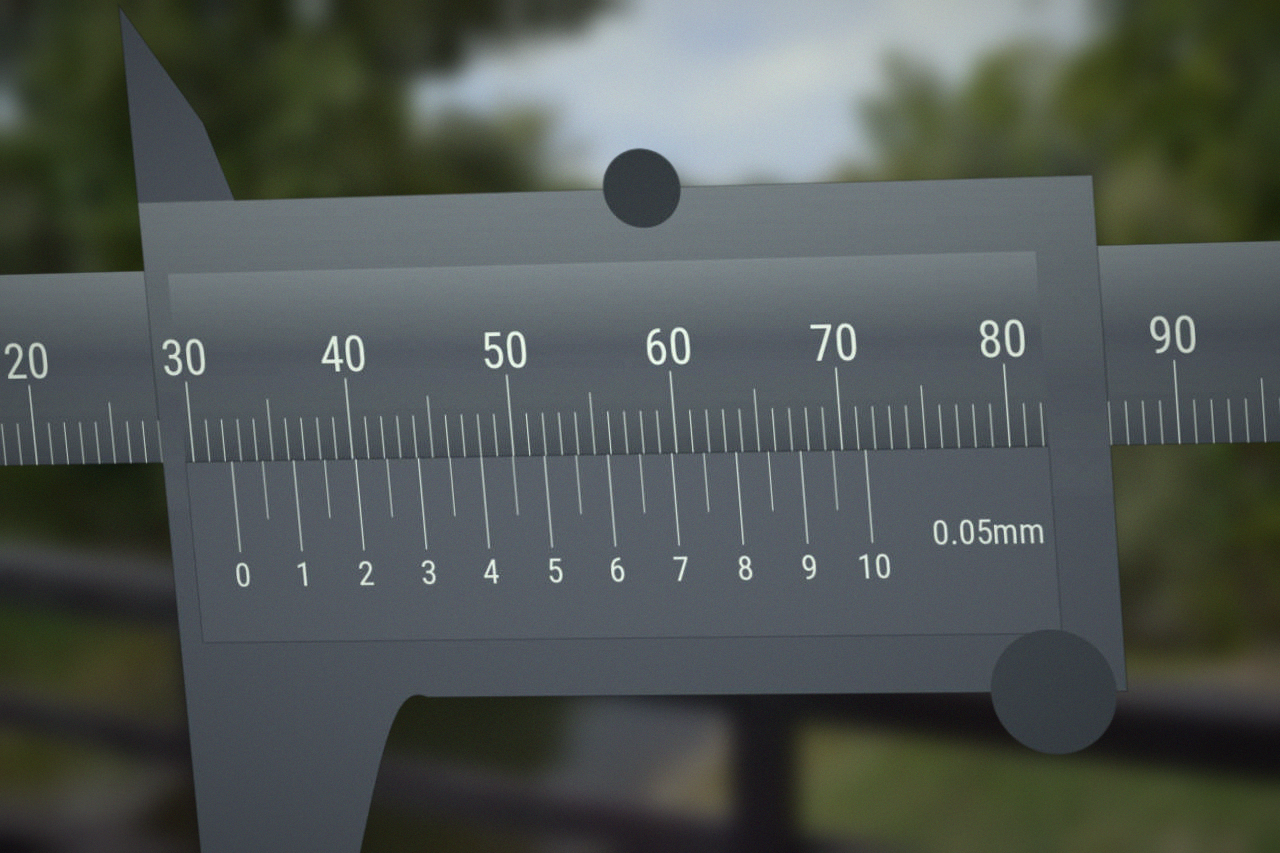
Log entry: 32.4 mm
